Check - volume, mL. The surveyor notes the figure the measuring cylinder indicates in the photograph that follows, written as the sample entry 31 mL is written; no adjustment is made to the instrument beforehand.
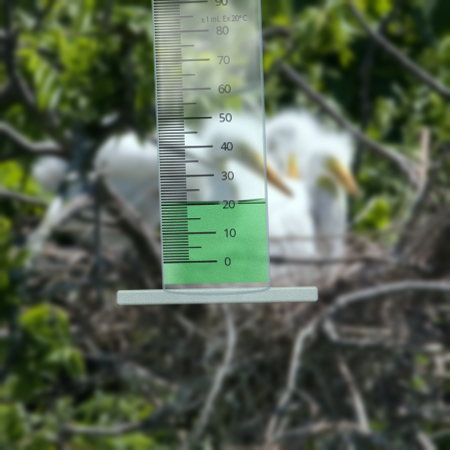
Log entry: 20 mL
